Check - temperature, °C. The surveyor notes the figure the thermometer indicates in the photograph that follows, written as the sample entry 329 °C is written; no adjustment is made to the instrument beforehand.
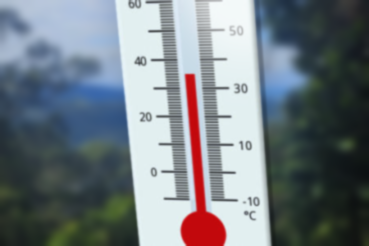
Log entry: 35 °C
